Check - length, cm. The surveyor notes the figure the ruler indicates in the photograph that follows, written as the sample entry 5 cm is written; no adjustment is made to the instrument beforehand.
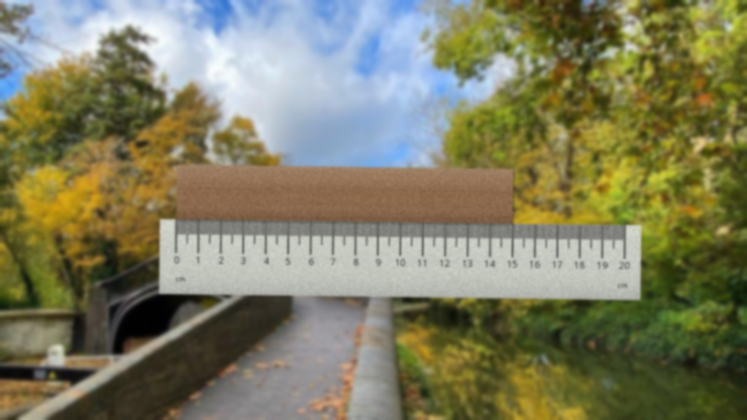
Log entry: 15 cm
